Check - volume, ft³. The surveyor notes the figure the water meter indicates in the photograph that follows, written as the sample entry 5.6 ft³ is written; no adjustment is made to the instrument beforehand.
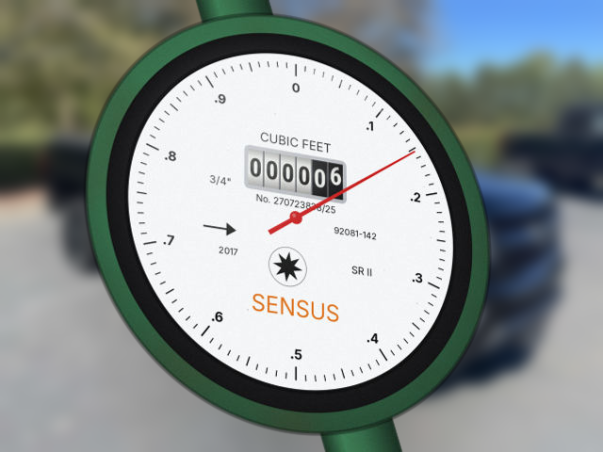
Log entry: 6.15 ft³
